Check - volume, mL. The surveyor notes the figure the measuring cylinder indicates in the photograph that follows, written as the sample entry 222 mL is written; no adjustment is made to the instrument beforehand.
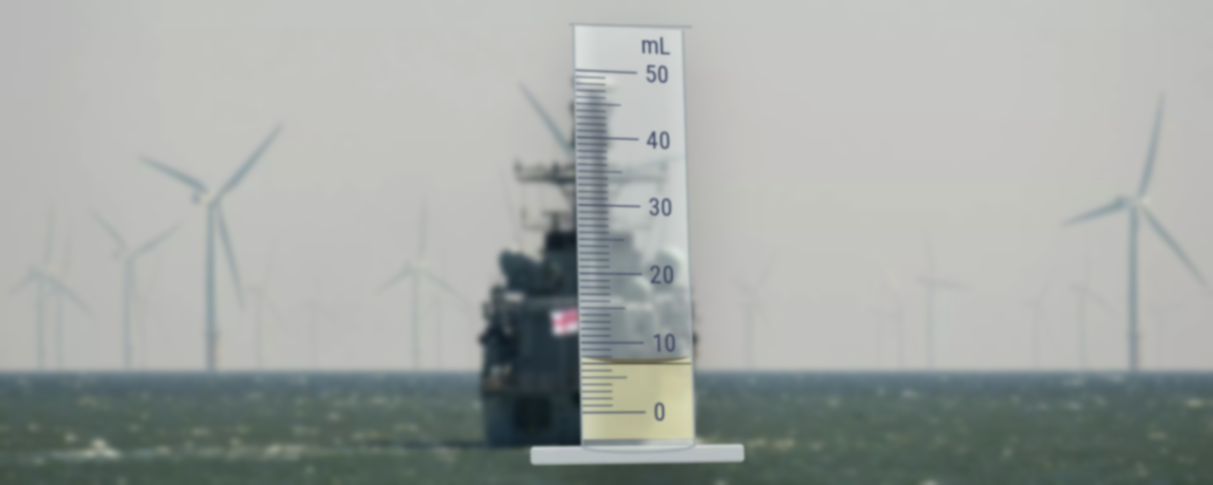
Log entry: 7 mL
